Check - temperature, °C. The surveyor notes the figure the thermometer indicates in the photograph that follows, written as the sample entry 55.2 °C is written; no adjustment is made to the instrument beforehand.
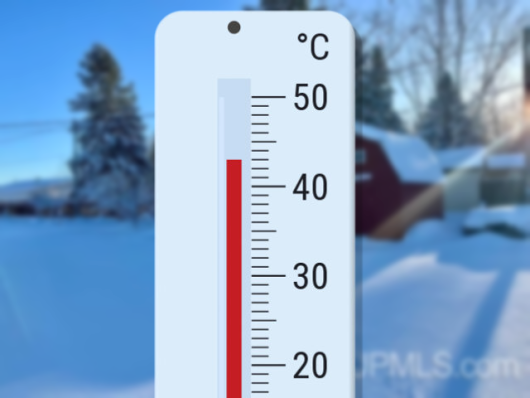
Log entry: 43 °C
